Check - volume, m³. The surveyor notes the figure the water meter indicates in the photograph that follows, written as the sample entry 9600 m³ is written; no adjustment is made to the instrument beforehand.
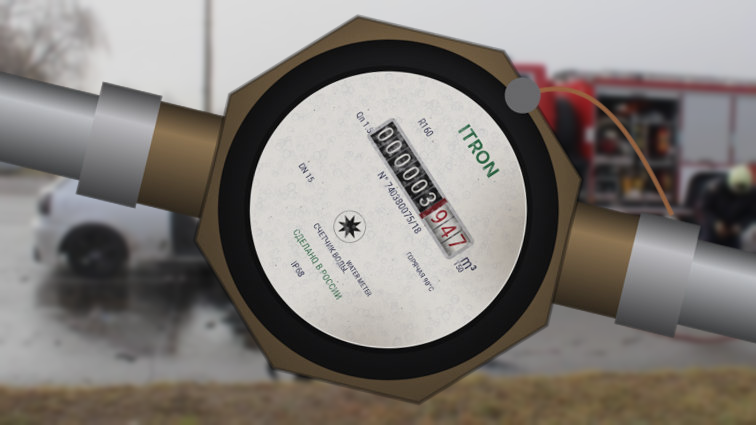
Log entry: 3.947 m³
